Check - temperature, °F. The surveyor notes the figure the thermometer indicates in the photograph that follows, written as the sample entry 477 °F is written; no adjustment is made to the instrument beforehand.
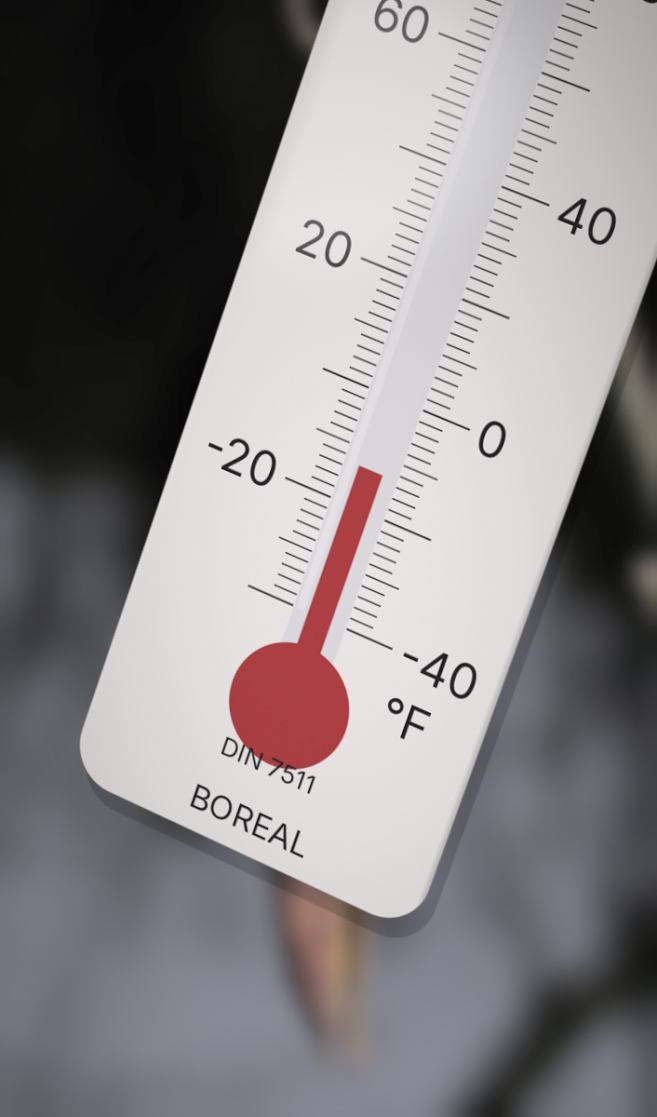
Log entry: -13 °F
